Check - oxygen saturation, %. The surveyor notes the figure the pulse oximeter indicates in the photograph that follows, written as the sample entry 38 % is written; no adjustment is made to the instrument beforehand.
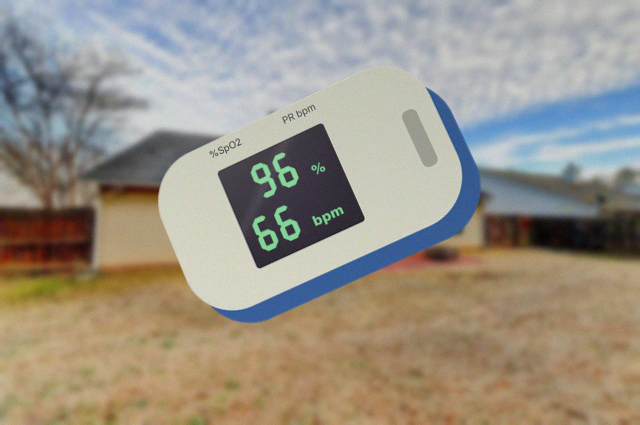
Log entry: 96 %
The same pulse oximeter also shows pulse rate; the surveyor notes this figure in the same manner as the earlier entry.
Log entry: 66 bpm
